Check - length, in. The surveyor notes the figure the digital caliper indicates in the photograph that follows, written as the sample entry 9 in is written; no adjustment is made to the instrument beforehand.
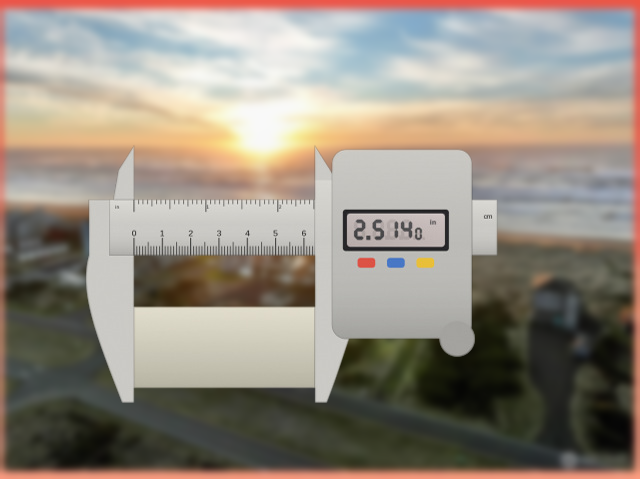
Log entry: 2.5140 in
